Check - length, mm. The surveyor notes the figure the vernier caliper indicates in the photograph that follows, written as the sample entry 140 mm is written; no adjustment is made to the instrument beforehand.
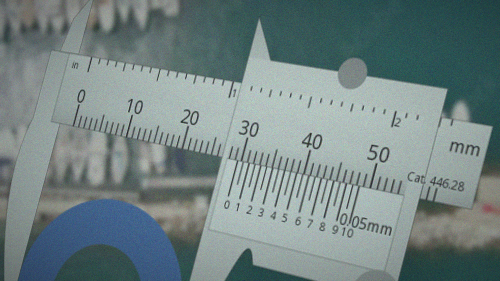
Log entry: 29.4 mm
